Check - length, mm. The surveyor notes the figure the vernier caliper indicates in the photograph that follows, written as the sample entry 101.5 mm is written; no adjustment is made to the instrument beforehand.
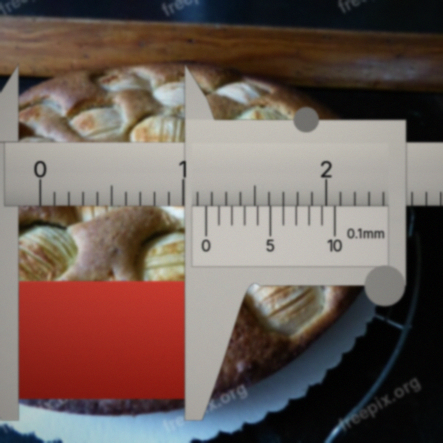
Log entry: 11.6 mm
